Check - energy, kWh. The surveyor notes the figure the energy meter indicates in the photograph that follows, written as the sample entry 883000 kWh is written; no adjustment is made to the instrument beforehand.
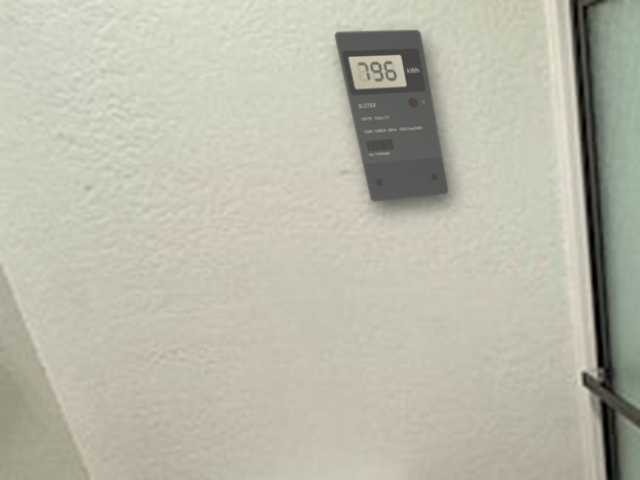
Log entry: 796 kWh
